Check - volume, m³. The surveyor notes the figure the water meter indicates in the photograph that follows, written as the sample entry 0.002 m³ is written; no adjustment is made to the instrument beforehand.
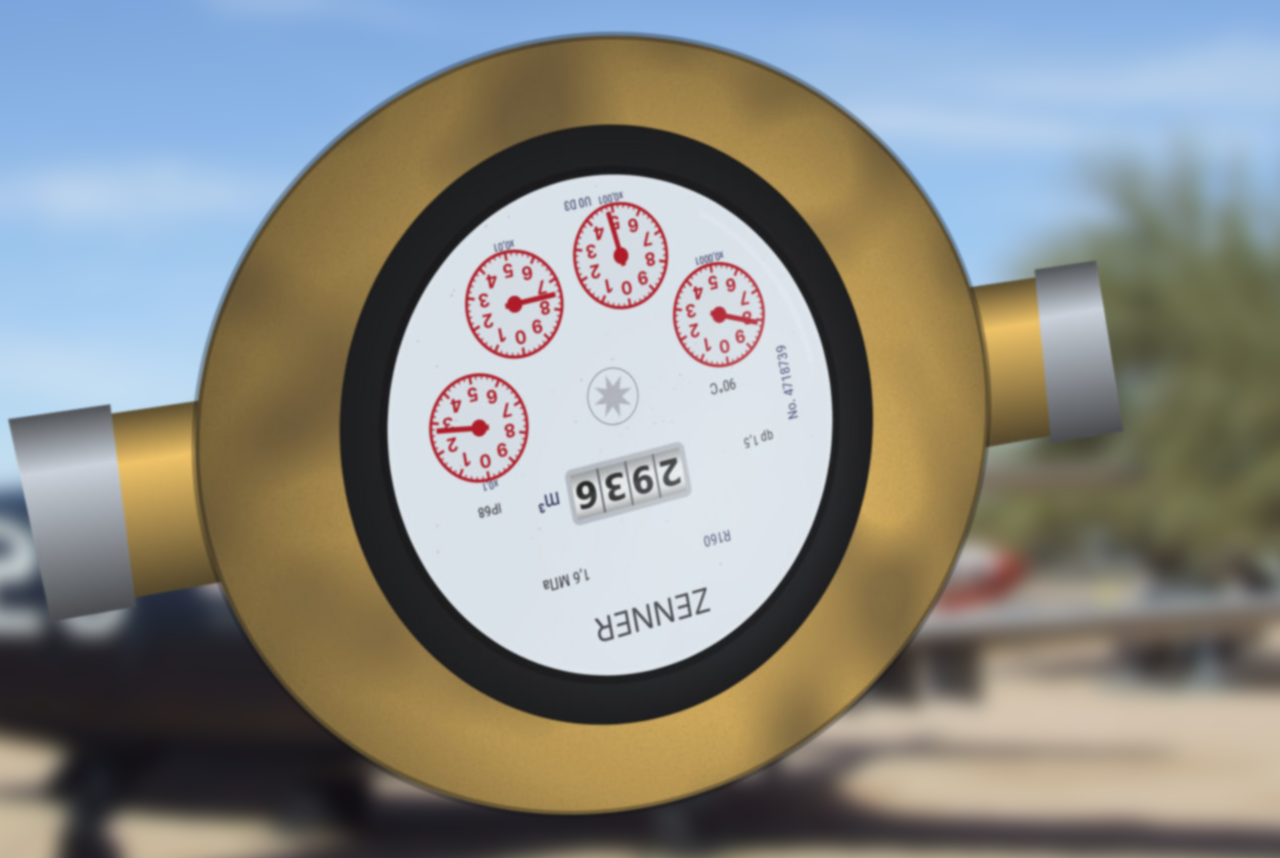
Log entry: 2936.2748 m³
